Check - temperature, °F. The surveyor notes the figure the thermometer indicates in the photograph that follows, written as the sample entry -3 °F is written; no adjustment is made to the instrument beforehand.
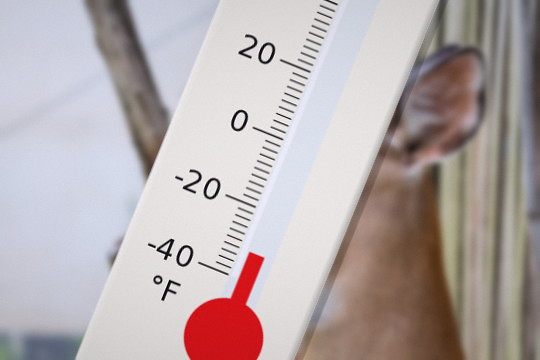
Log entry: -32 °F
